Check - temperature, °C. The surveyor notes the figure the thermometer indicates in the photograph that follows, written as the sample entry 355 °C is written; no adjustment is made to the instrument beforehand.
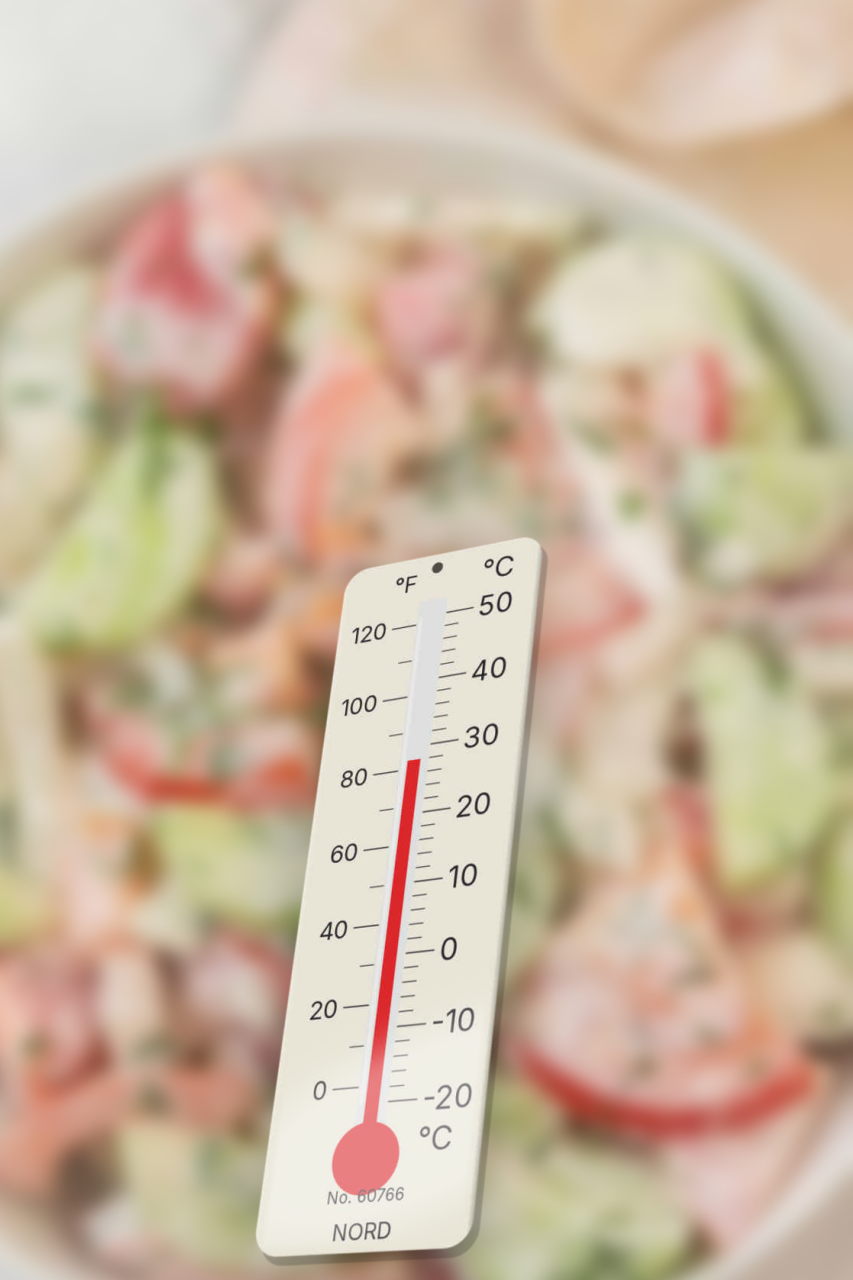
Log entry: 28 °C
